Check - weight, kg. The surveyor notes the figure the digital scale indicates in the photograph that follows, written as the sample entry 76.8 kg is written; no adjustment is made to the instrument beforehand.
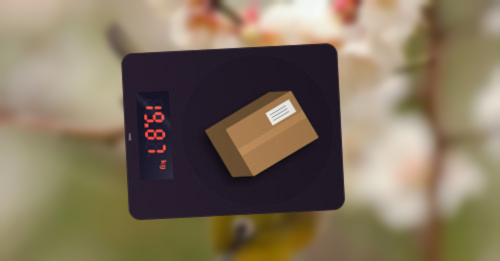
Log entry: 19.87 kg
